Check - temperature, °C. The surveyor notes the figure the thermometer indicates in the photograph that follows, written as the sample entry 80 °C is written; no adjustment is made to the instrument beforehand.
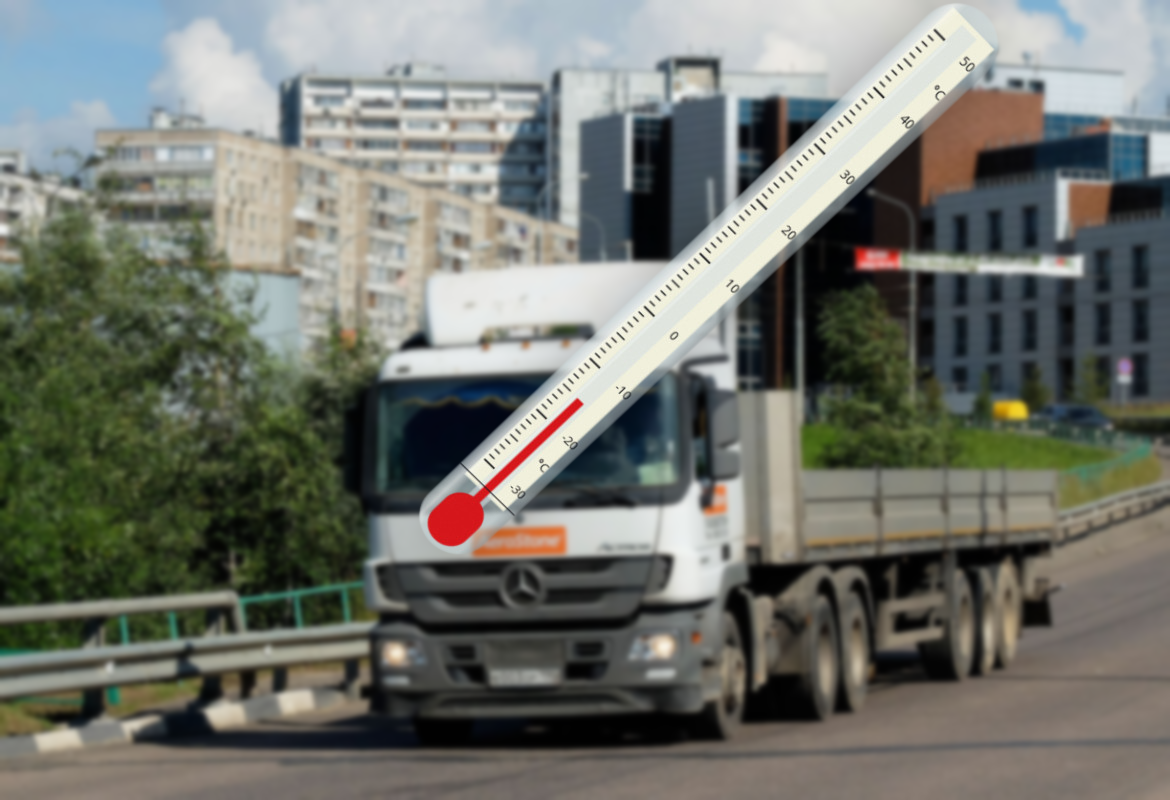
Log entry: -15 °C
